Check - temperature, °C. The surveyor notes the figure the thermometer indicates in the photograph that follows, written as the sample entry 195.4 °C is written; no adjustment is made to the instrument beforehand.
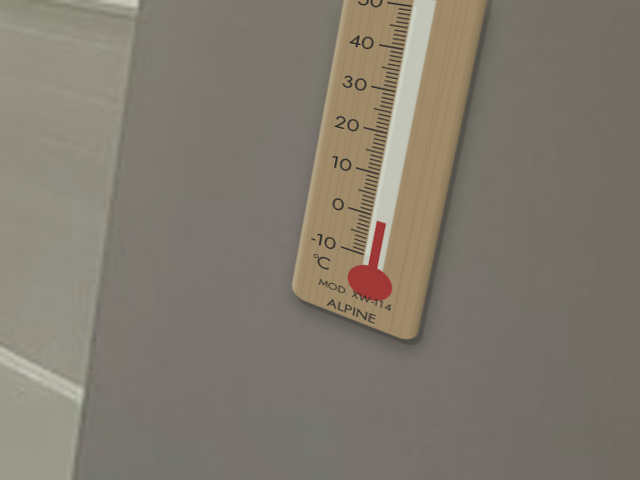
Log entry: -1 °C
